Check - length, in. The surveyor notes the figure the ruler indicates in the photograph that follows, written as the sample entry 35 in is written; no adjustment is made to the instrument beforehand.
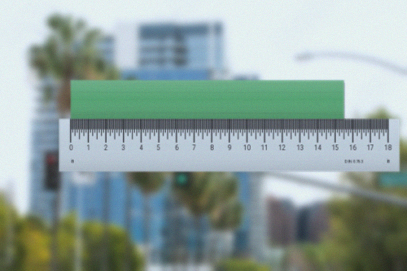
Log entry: 15.5 in
